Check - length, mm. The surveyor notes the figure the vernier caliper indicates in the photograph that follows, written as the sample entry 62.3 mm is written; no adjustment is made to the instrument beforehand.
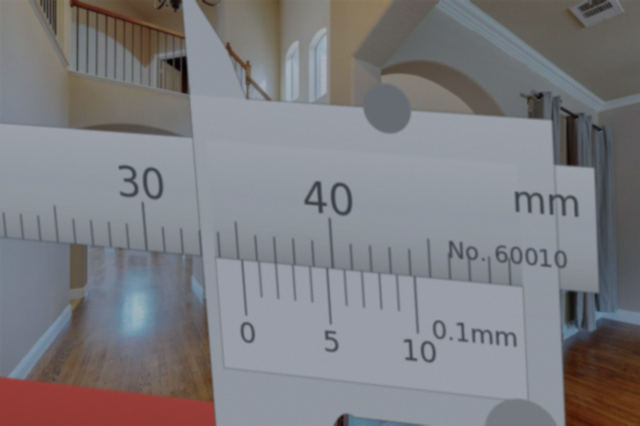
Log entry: 35.2 mm
